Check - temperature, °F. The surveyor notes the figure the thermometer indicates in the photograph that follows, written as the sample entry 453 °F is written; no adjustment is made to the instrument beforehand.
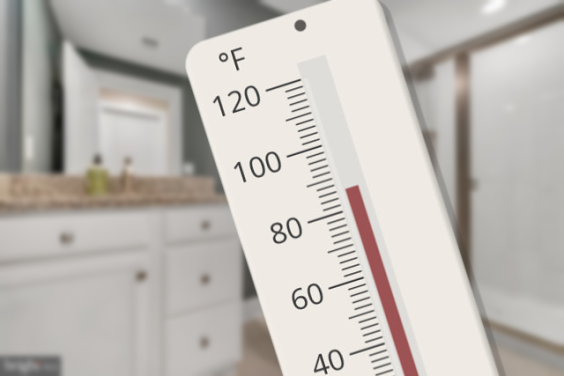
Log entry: 86 °F
